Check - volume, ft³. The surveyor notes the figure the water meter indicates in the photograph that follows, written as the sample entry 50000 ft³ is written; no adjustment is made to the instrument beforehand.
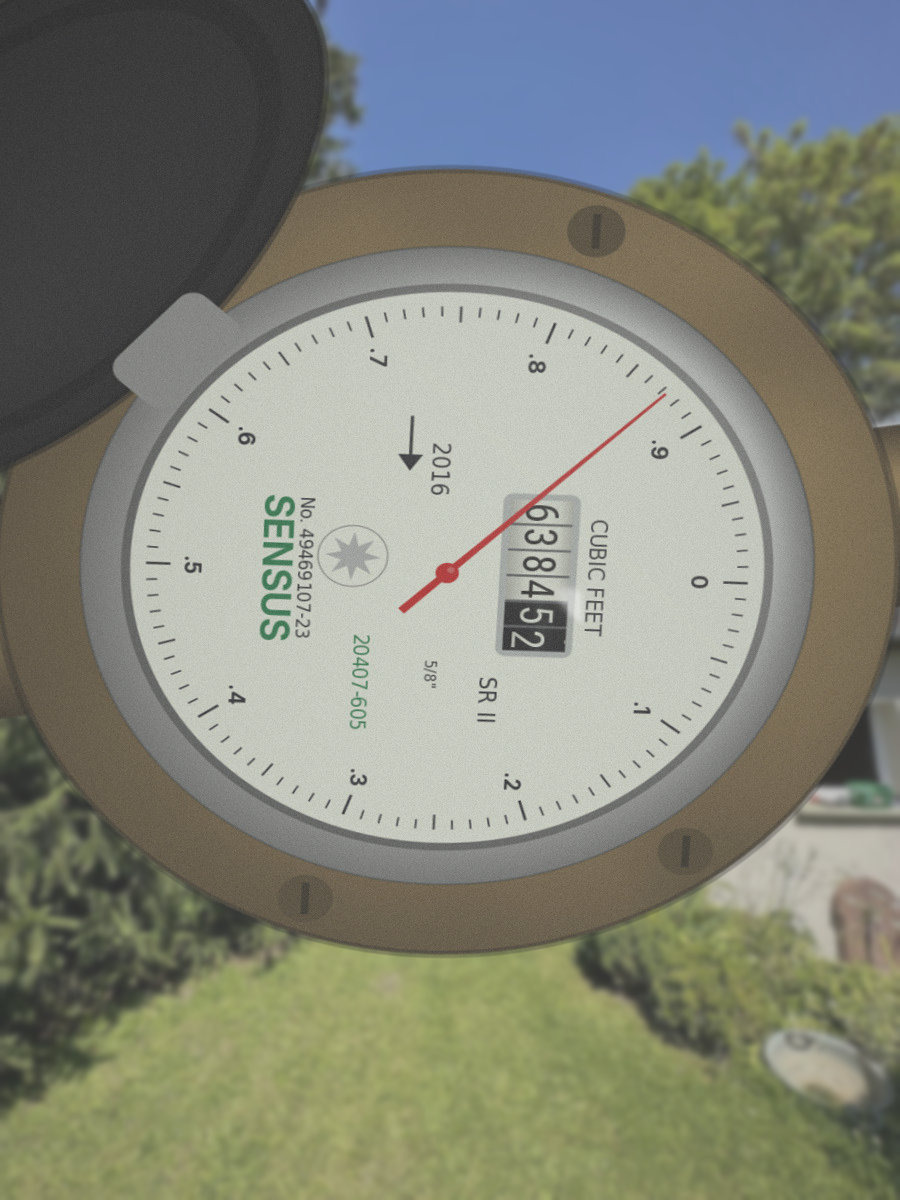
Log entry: 638451.87 ft³
